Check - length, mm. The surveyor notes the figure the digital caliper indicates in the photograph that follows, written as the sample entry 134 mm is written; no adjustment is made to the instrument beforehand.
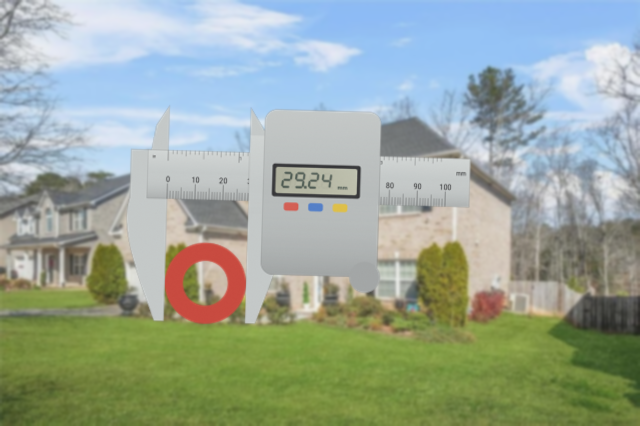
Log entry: 29.24 mm
